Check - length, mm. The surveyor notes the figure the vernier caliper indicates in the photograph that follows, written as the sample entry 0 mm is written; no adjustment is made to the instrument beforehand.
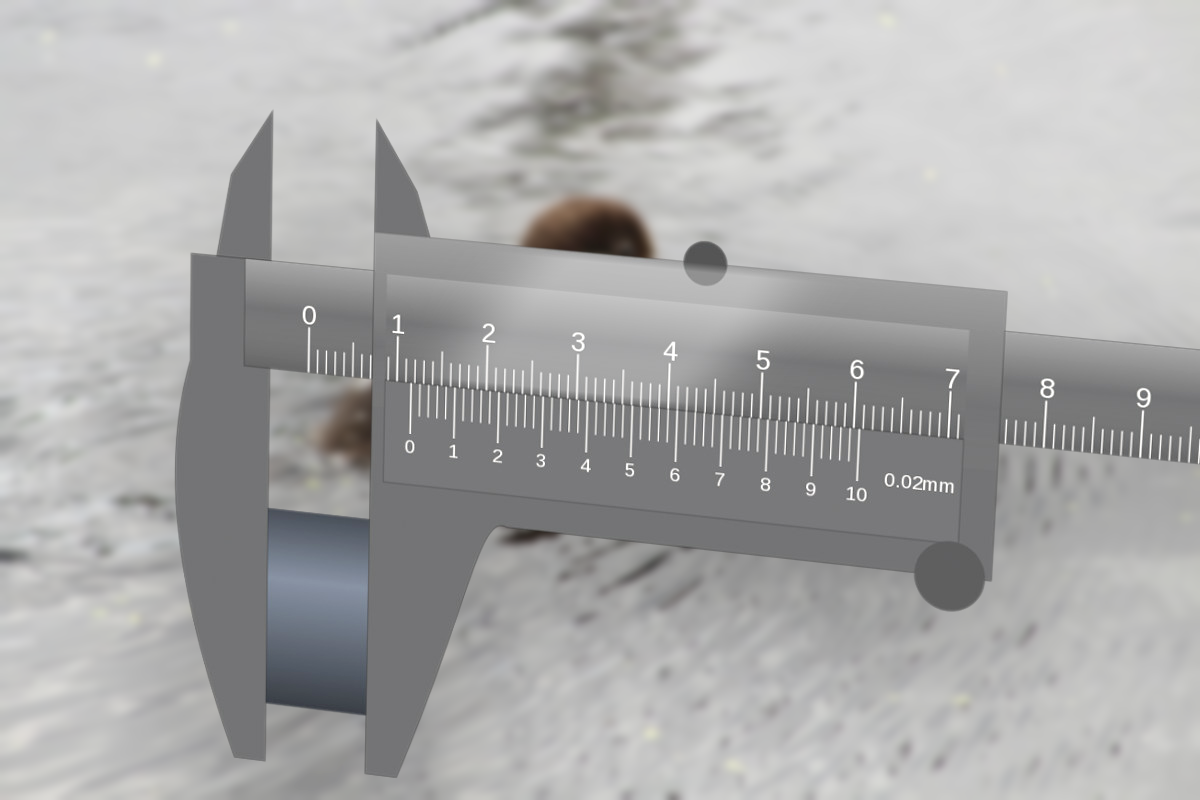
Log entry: 11.6 mm
